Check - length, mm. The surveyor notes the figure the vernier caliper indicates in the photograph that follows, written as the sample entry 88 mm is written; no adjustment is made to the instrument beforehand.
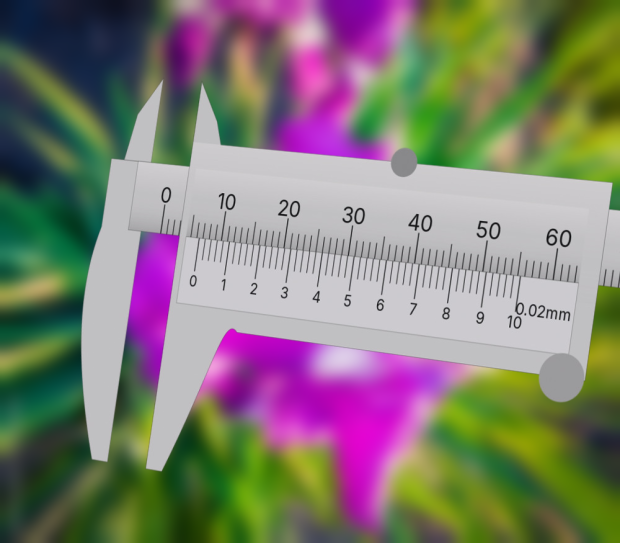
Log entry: 6.4 mm
